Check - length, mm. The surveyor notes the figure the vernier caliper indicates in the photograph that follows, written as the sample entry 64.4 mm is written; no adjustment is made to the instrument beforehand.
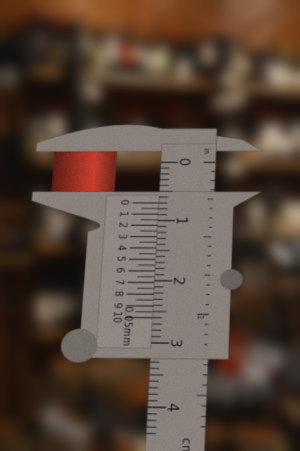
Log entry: 7.0 mm
